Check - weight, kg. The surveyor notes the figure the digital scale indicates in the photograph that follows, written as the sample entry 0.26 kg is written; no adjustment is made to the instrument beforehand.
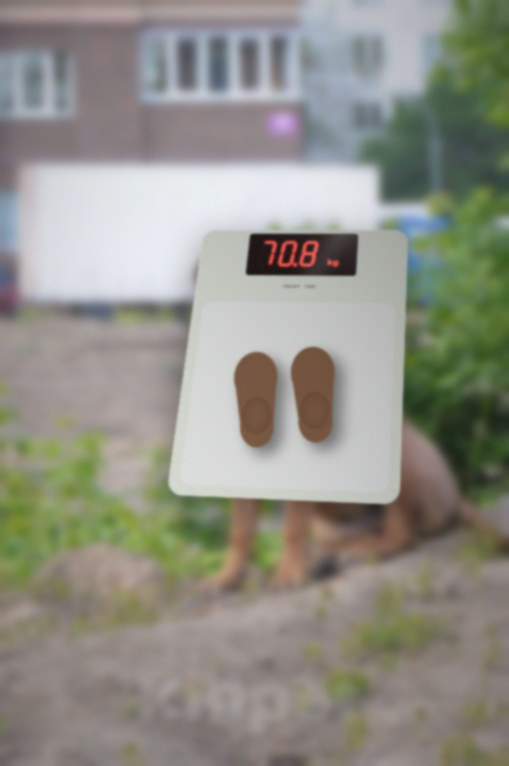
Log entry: 70.8 kg
